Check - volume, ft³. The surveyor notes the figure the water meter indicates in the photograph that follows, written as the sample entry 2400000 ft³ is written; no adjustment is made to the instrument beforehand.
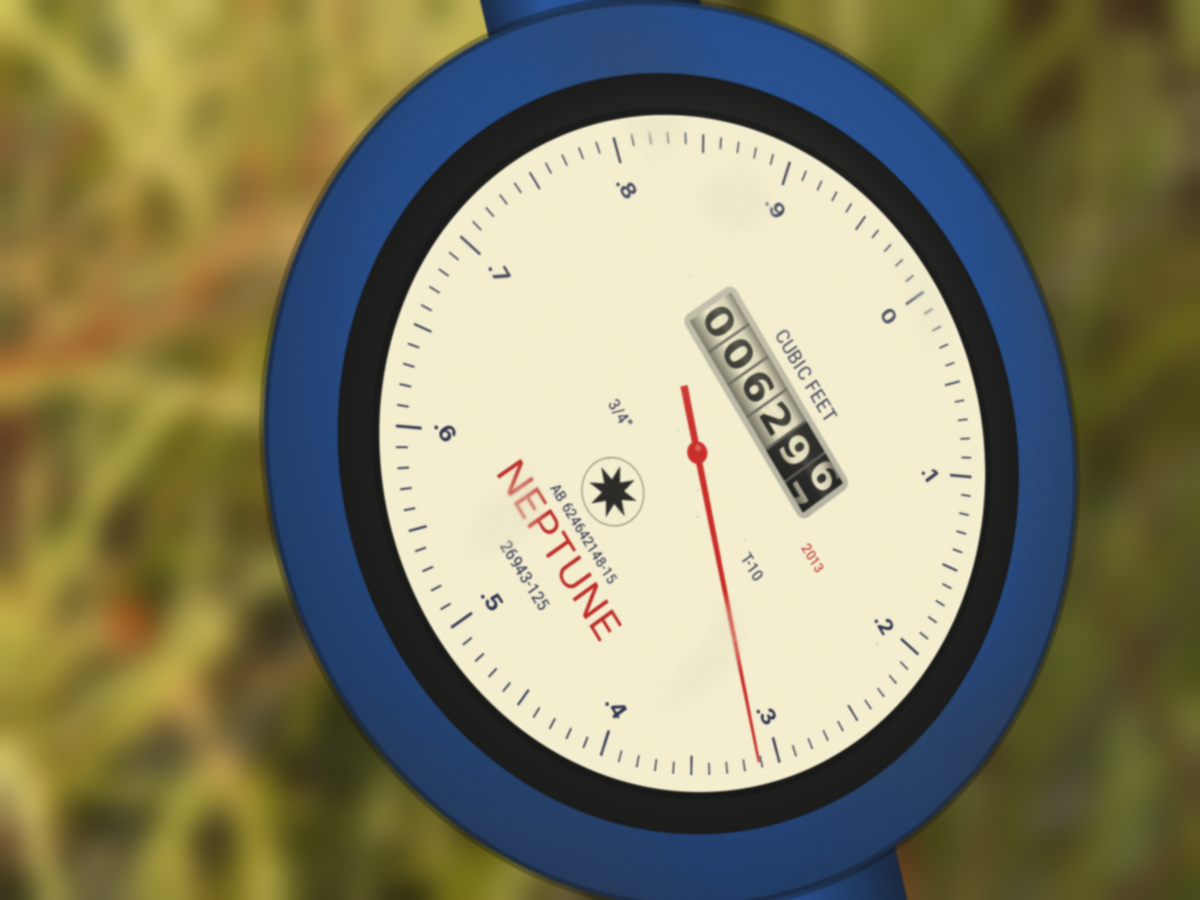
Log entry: 6296.31 ft³
